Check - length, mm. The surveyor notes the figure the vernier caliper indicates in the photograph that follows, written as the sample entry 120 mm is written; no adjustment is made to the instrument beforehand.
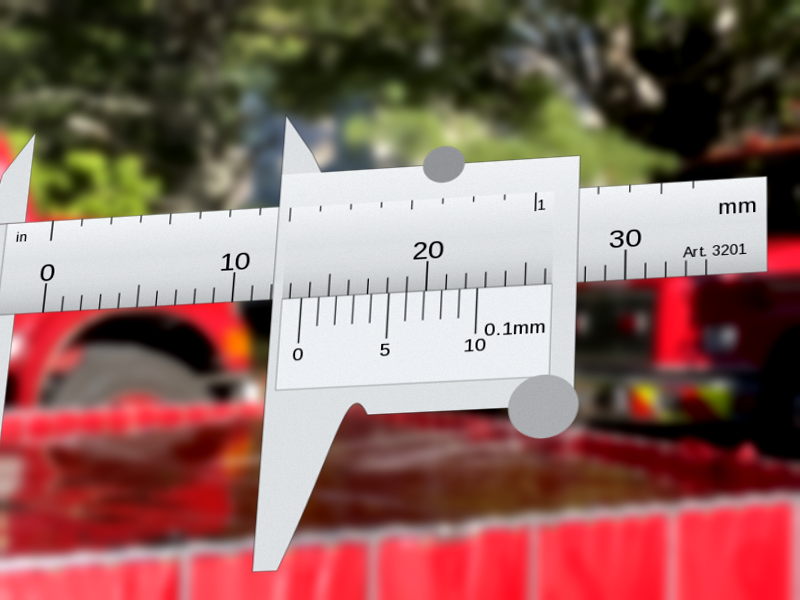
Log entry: 13.6 mm
